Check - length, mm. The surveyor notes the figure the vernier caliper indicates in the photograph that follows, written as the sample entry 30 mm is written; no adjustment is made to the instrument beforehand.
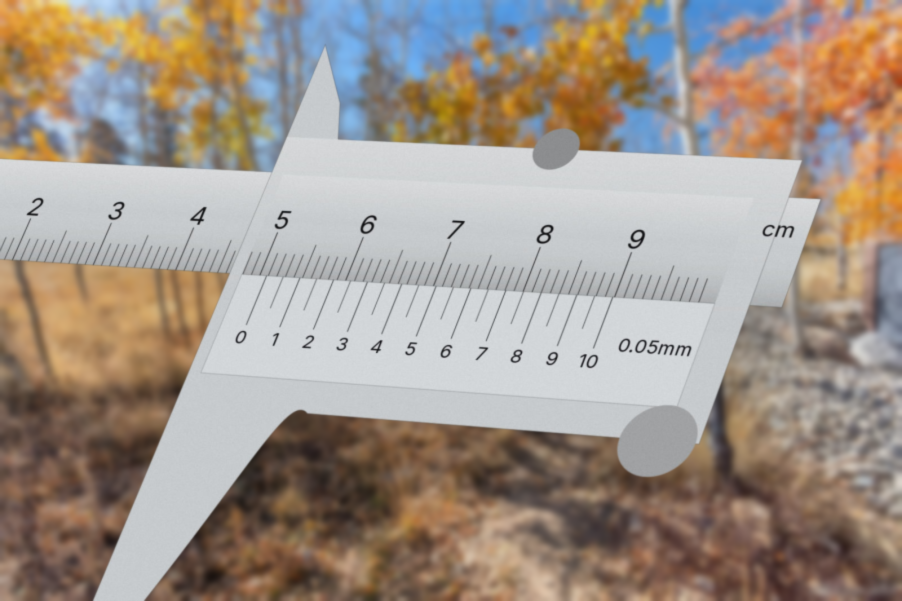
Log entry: 50.8 mm
